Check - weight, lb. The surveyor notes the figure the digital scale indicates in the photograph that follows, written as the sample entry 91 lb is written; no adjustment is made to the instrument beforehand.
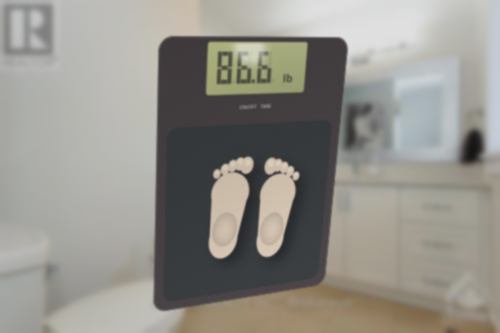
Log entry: 86.6 lb
